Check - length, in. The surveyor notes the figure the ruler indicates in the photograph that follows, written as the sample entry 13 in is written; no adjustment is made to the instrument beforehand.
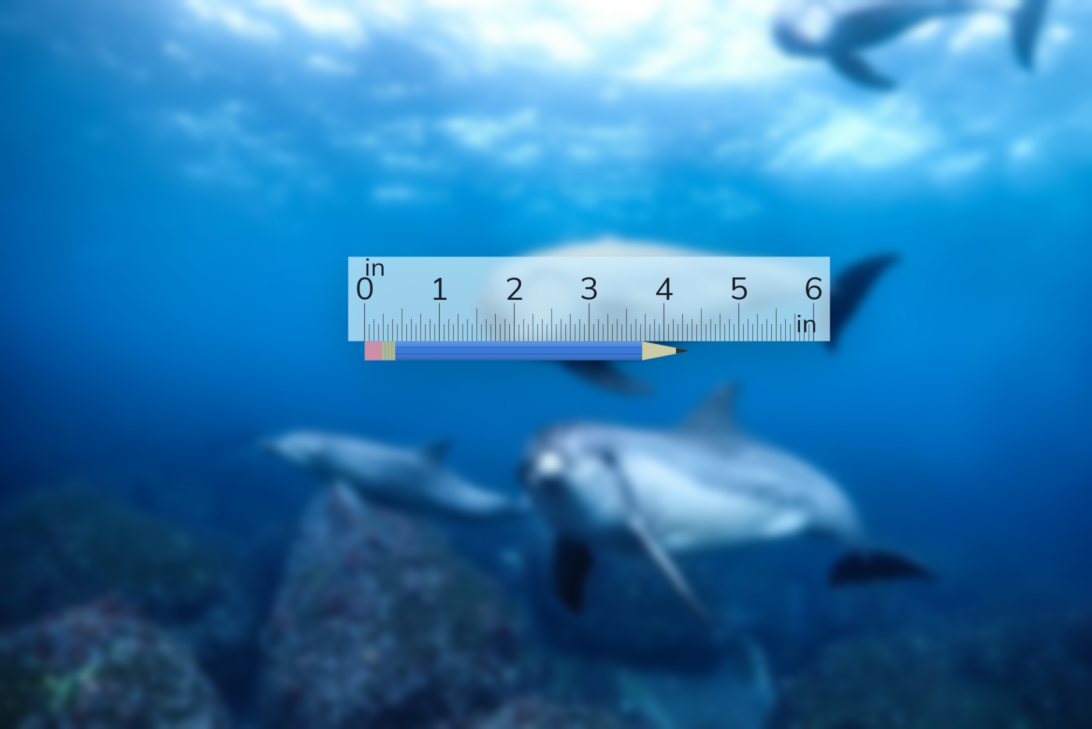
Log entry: 4.3125 in
